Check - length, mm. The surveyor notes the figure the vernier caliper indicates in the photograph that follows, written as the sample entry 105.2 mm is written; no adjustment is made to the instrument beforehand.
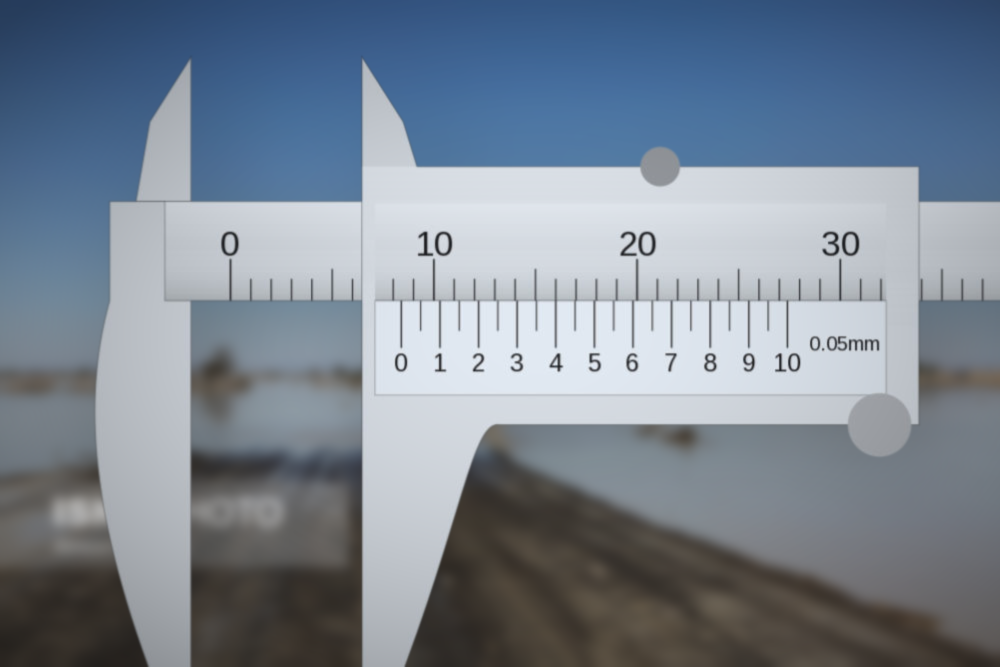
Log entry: 8.4 mm
